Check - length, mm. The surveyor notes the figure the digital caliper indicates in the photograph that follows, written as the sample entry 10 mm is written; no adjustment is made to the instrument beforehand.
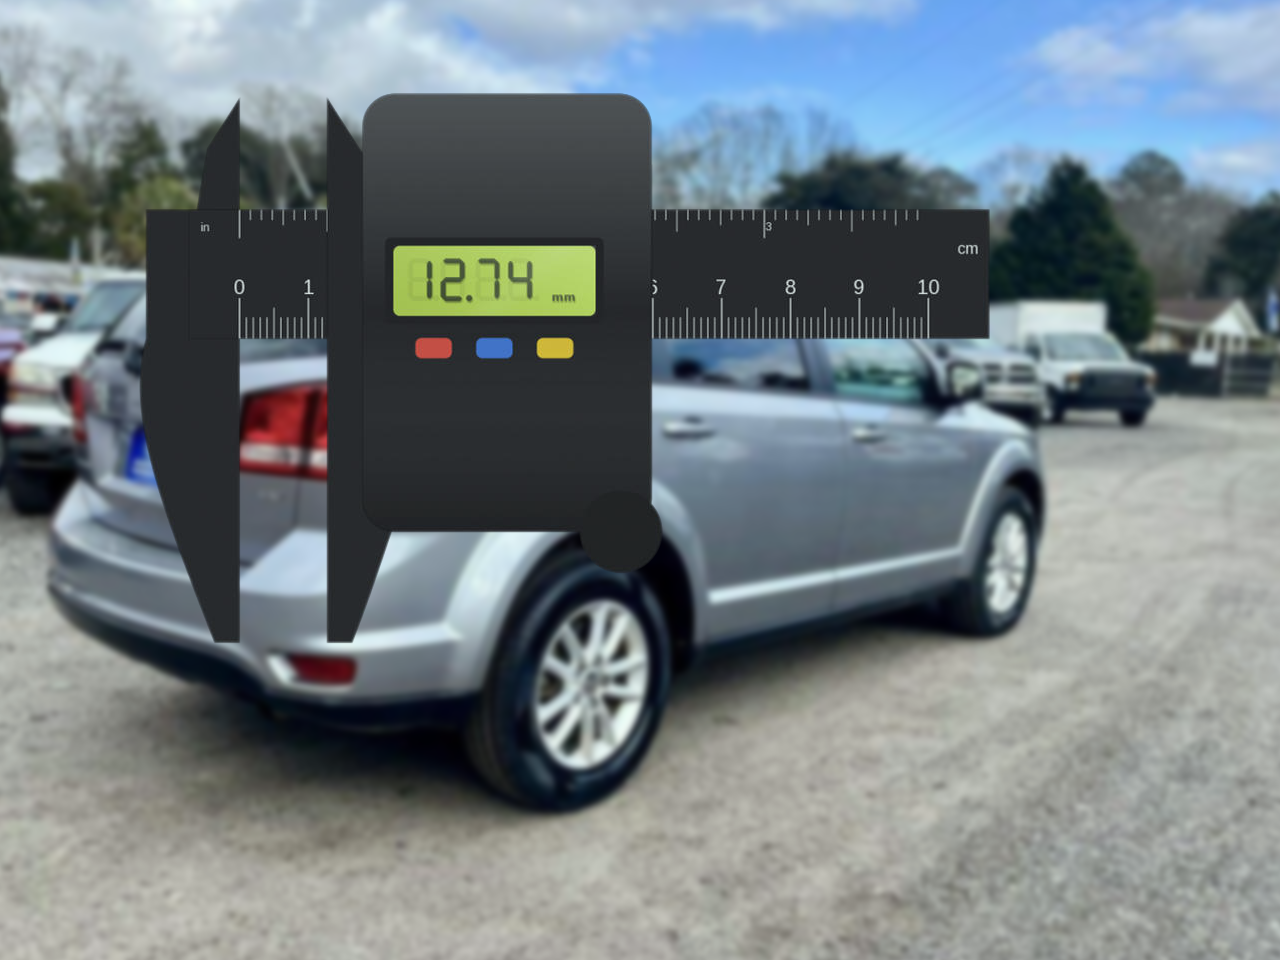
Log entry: 12.74 mm
